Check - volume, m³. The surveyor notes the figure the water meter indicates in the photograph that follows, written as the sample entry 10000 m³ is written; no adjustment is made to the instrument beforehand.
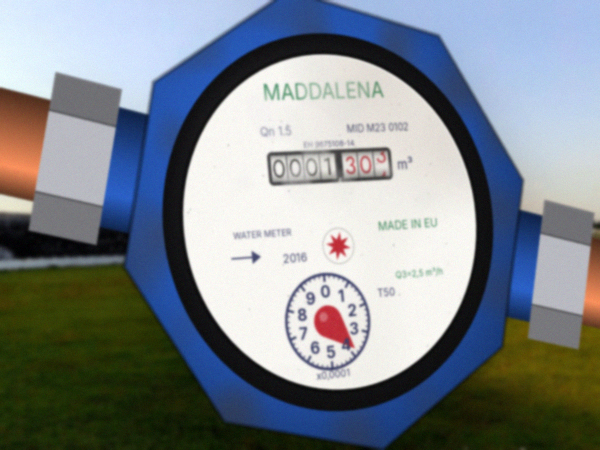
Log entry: 1.3033 m³
